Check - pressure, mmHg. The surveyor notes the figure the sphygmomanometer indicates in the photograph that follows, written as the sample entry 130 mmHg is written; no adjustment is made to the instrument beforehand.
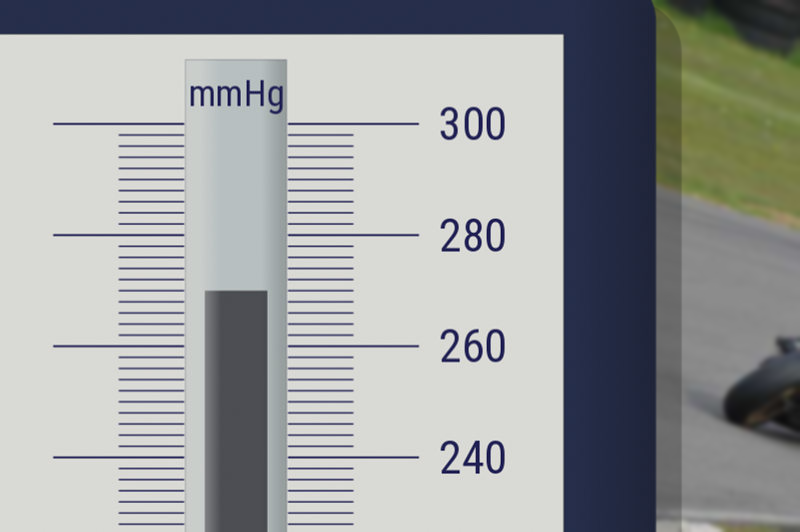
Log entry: 270 mmHg
